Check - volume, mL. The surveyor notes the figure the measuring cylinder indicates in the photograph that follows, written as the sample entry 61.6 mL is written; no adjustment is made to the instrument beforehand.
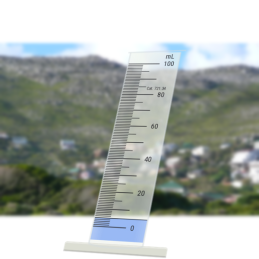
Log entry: 5 mL
